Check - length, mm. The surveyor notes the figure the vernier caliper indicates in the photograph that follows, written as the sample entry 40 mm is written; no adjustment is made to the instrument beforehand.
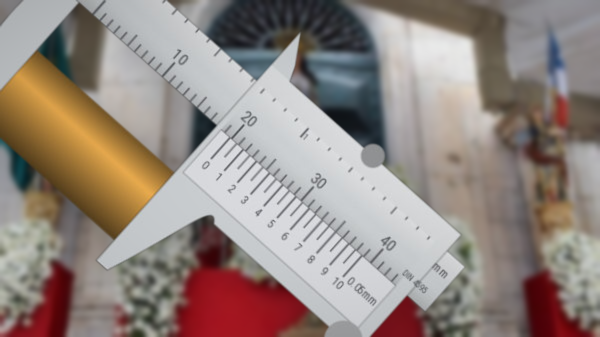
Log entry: 19.8 mm
